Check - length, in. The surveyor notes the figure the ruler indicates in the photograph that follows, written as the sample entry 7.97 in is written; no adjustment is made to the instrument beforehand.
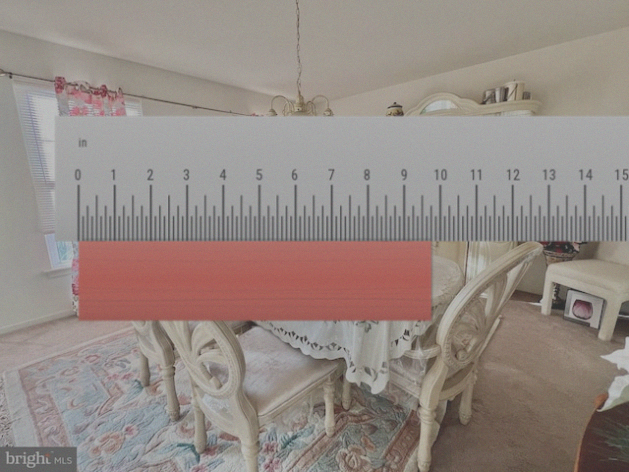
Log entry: 9.75 in
